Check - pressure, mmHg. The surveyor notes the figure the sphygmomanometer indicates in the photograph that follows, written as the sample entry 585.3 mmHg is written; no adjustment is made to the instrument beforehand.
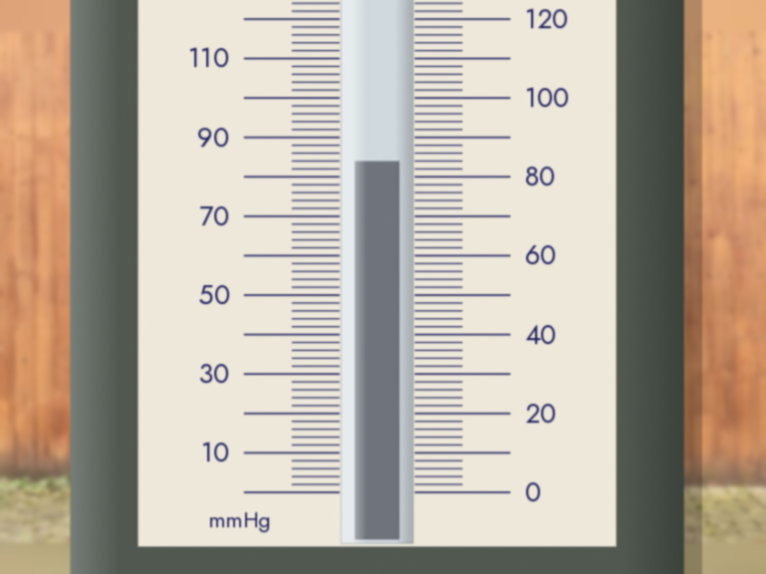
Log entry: 84 mmHg
